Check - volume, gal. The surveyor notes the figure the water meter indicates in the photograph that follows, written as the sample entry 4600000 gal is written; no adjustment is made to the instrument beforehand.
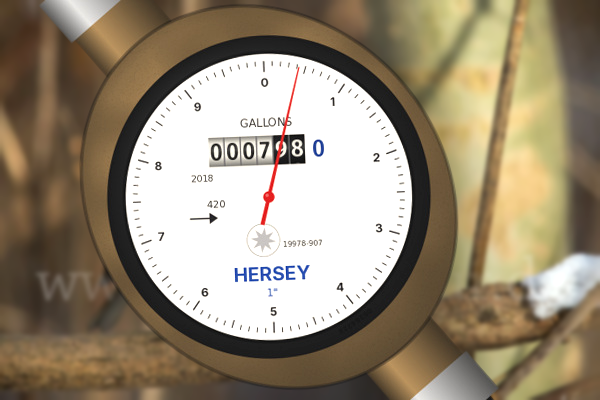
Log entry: 7980.4 gal
